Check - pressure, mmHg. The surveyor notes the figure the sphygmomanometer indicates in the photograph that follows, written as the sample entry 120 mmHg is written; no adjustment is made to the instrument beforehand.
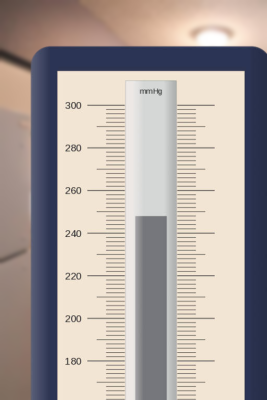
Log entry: 248 mmHg
